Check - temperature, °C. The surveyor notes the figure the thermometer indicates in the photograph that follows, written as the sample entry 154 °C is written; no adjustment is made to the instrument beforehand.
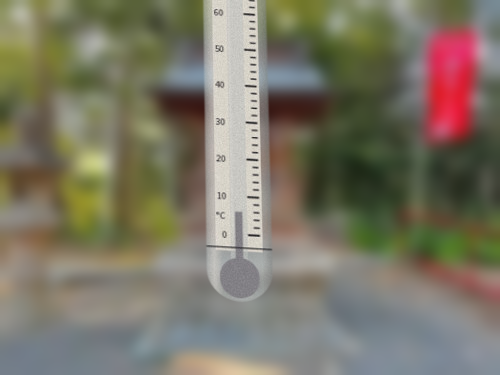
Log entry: 6 °C
